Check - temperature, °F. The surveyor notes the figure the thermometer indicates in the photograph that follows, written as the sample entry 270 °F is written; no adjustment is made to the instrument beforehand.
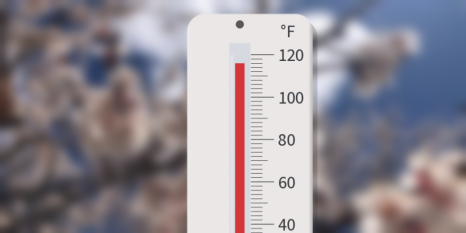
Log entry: 116 °F
